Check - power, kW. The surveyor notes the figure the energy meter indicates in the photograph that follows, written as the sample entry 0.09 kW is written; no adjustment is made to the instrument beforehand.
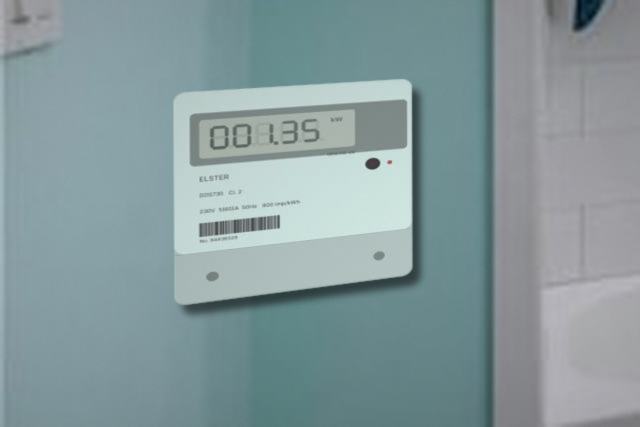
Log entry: 1.35 kW
